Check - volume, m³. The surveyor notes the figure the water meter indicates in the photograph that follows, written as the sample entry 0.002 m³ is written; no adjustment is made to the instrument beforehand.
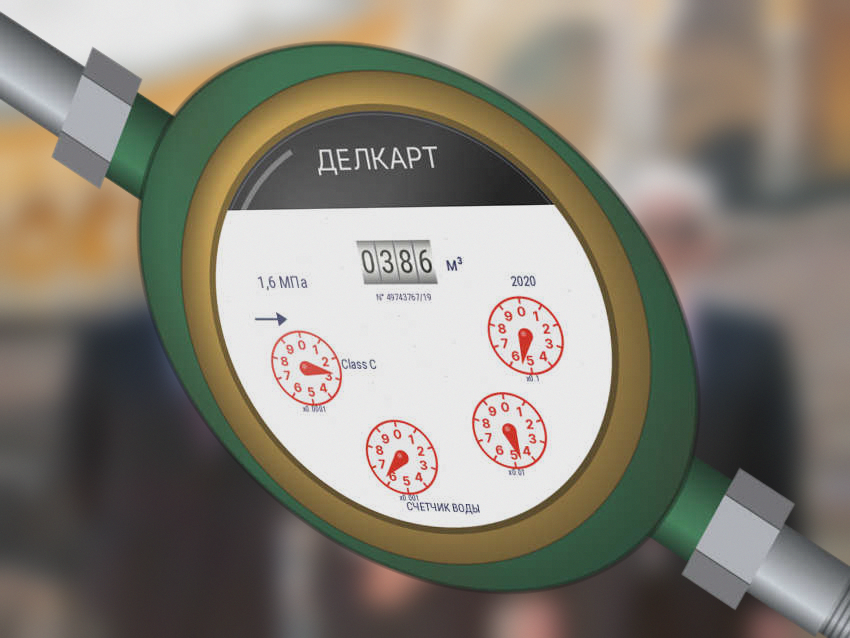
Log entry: 386.5462 m³
